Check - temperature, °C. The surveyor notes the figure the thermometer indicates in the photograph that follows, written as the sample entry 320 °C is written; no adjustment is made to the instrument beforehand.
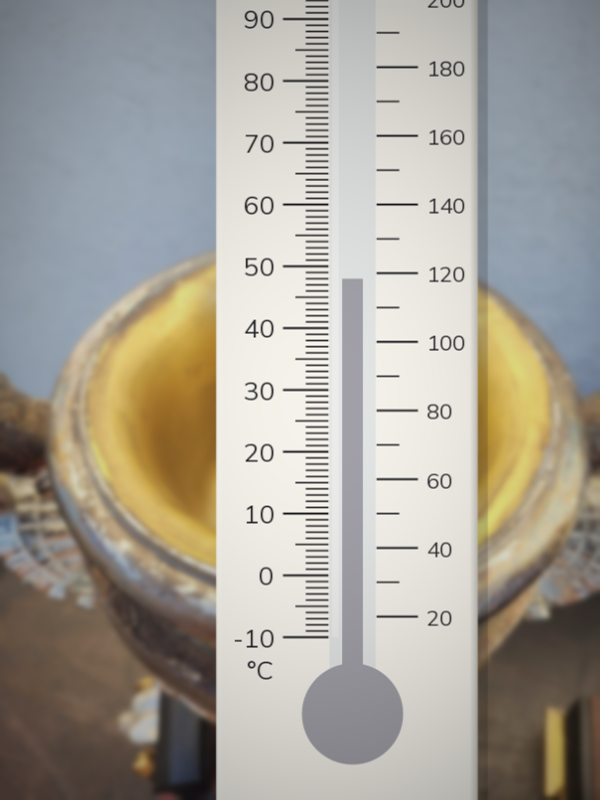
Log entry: 48 °C
